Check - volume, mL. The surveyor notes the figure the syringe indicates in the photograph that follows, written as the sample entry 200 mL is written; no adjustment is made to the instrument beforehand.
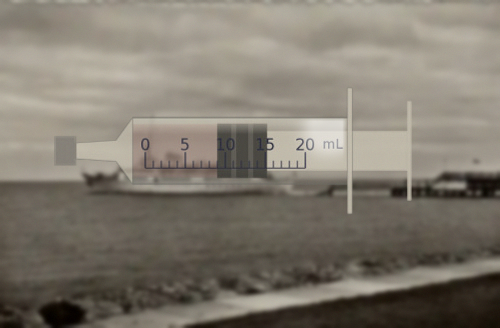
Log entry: 9 mL
